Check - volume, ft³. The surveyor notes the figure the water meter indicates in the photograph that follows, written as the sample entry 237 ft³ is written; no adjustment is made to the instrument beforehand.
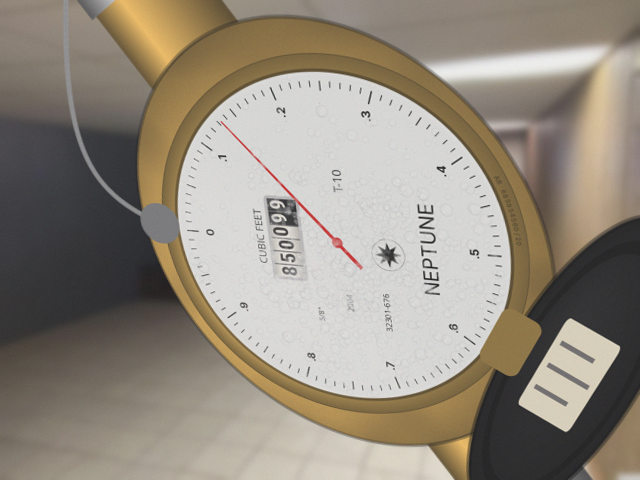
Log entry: 850099.13 ft³
